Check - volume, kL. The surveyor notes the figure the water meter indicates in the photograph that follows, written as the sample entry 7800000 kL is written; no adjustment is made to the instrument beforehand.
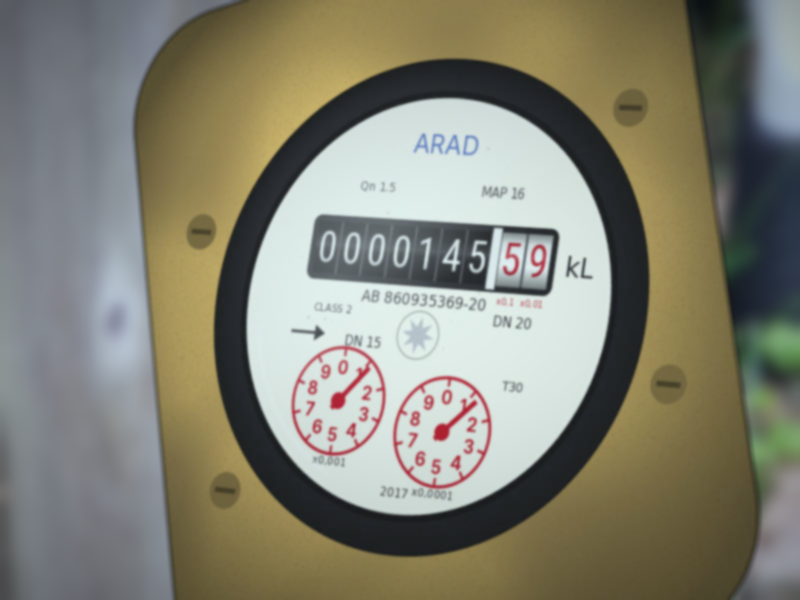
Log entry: 145.5911 kL
